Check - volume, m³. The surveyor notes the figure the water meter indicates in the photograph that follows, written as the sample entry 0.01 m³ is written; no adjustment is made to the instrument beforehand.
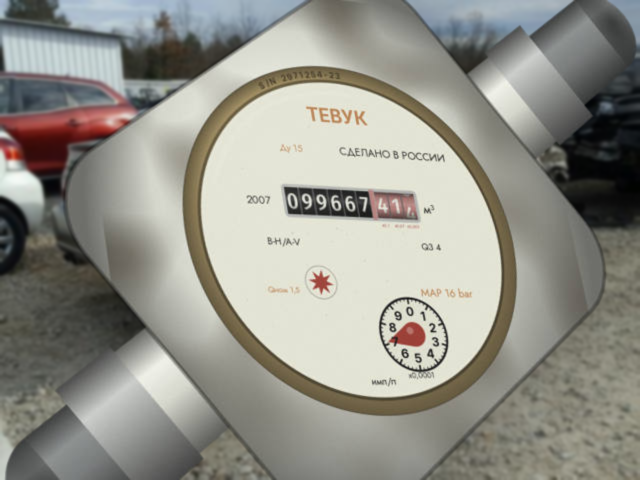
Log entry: 99667.4137 m³
